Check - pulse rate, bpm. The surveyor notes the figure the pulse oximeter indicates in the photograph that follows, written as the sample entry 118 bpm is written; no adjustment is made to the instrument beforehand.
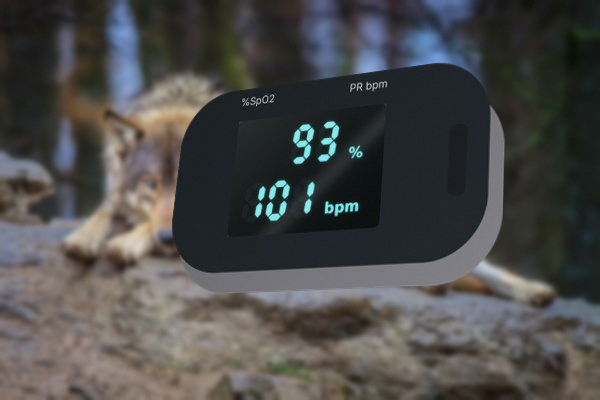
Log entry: 101 bpm
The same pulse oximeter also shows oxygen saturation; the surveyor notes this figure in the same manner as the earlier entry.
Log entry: 93 %
